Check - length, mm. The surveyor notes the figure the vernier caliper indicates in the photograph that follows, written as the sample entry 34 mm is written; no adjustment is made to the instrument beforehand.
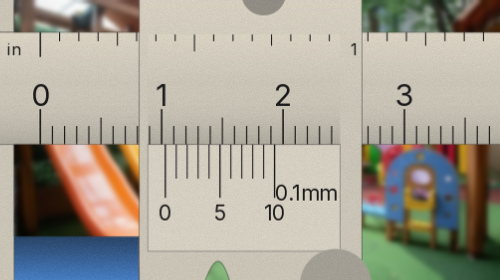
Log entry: 10.3 mm
